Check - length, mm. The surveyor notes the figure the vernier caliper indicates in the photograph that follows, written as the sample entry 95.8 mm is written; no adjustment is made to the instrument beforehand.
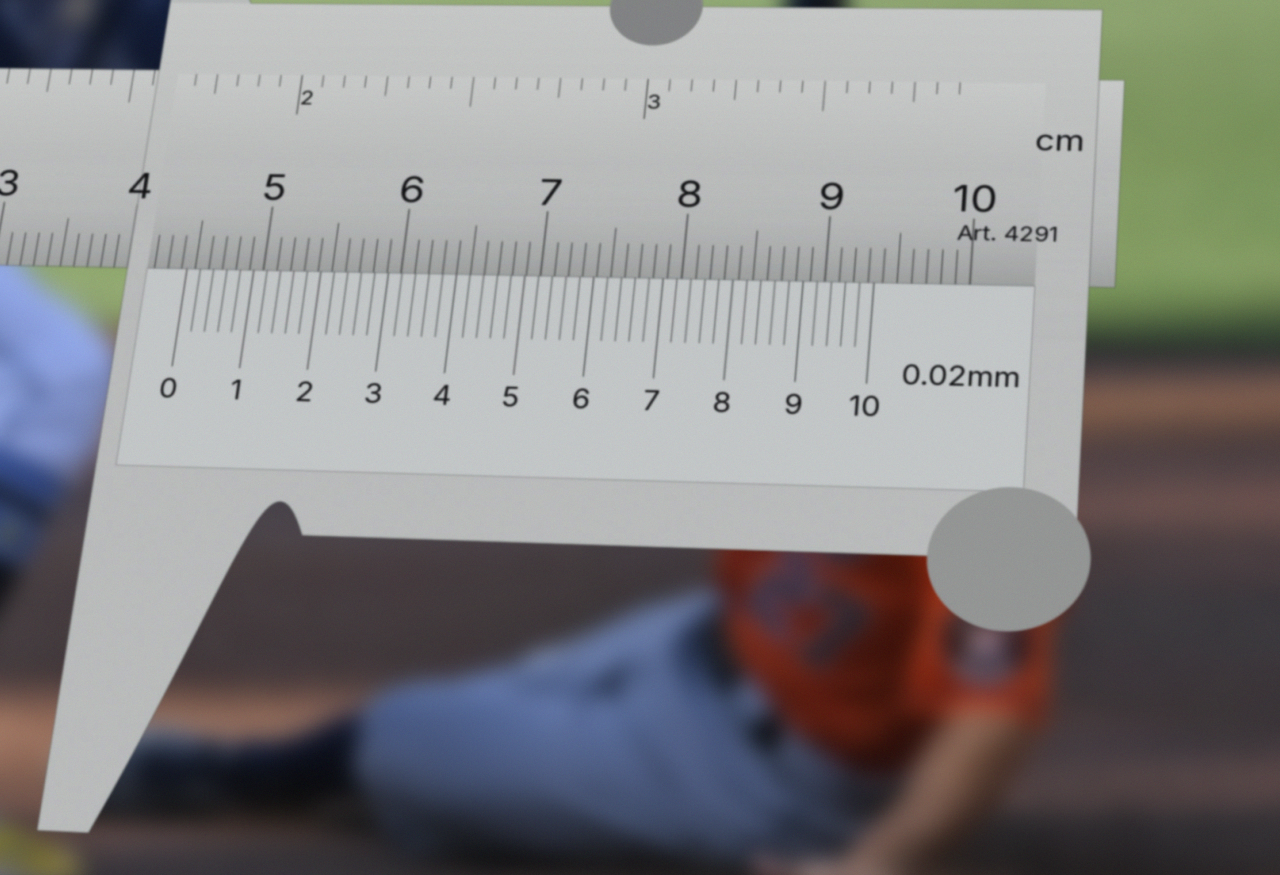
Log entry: 44.4 mm
